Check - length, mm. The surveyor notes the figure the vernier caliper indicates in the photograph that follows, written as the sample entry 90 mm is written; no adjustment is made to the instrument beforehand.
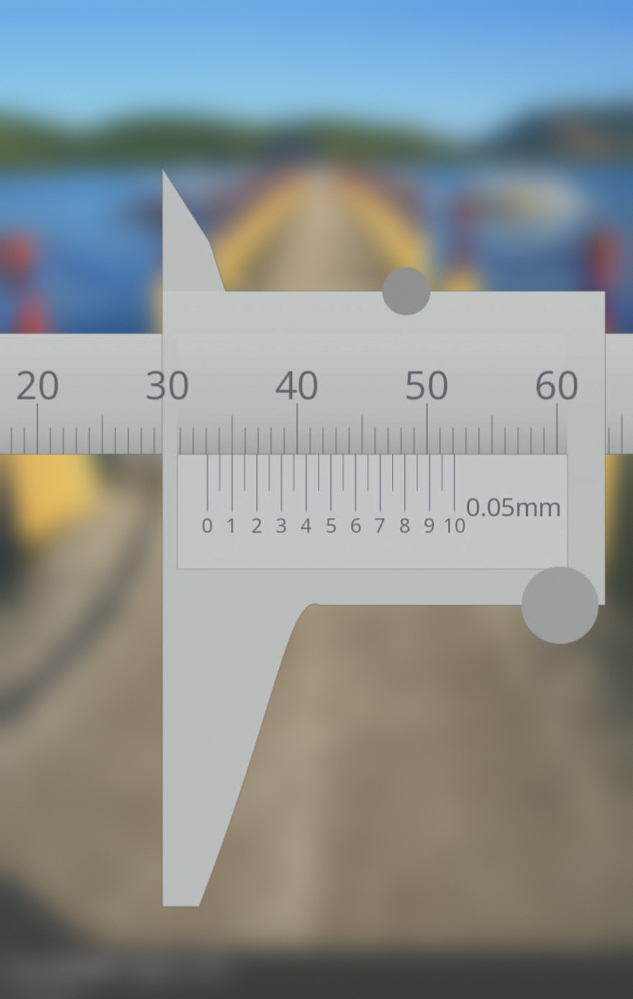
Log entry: 33.1 mm
